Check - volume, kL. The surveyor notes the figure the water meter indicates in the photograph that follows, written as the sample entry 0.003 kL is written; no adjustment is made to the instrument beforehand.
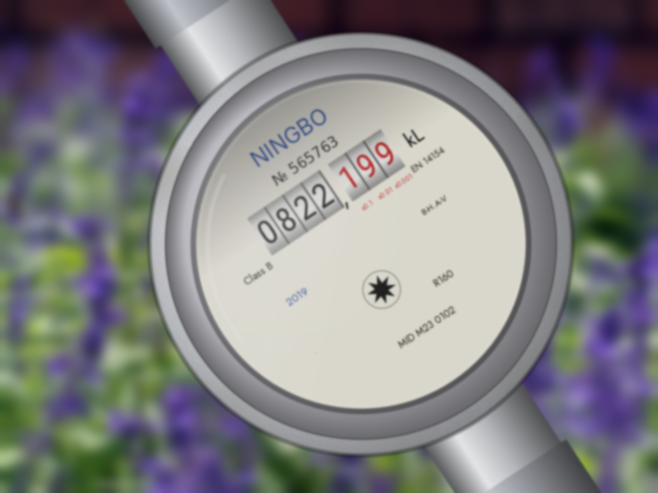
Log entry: 822.199 kL
